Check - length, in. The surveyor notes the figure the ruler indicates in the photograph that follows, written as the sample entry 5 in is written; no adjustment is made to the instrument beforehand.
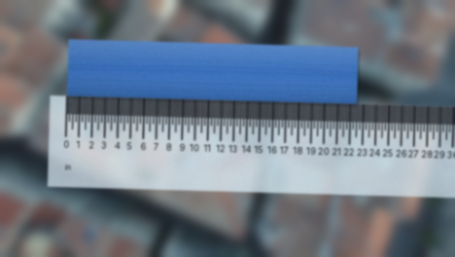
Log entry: 22.5 in
